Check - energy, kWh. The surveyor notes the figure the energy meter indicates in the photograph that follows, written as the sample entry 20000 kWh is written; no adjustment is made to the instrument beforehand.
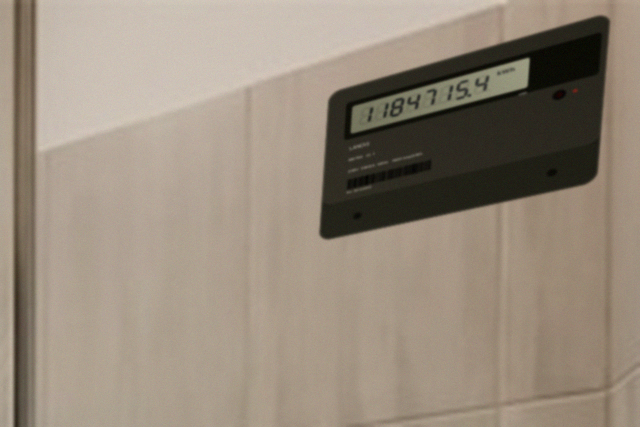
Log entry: 1184715.4 kWh
